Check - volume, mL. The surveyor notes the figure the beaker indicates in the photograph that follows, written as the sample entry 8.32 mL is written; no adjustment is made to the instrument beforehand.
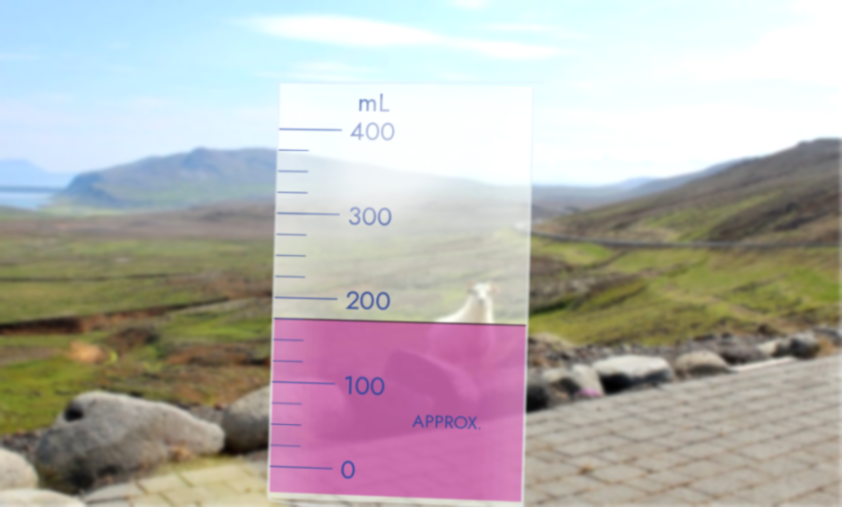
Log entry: 175 mL
